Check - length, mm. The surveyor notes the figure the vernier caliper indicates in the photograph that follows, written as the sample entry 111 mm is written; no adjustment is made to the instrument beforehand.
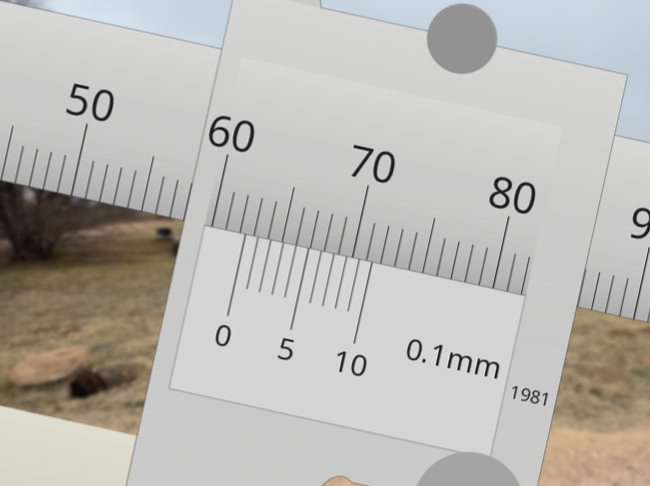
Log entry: 62.4 mm
